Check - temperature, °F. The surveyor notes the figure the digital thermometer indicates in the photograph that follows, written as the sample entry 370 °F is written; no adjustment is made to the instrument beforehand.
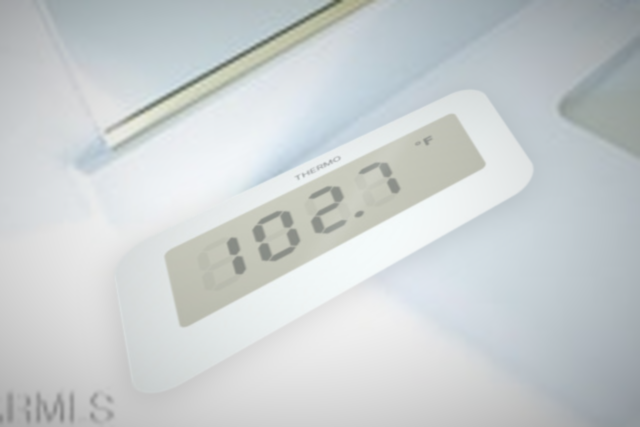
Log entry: 102.7 °F
